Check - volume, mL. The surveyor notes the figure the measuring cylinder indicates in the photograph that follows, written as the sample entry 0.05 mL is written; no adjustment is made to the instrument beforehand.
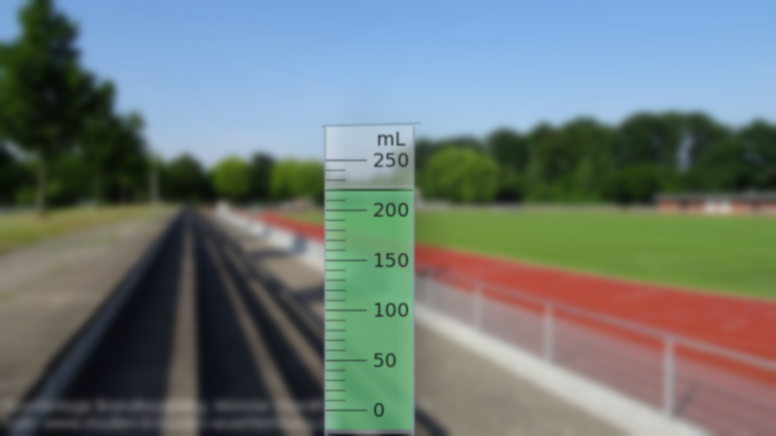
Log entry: 220 mL
